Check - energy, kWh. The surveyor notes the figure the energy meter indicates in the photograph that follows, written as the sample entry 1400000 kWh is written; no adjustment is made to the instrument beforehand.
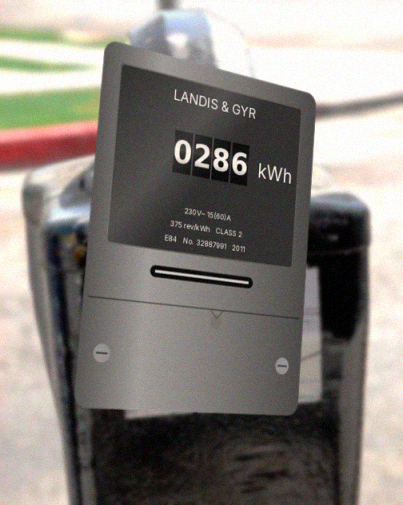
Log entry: 286 kWh
